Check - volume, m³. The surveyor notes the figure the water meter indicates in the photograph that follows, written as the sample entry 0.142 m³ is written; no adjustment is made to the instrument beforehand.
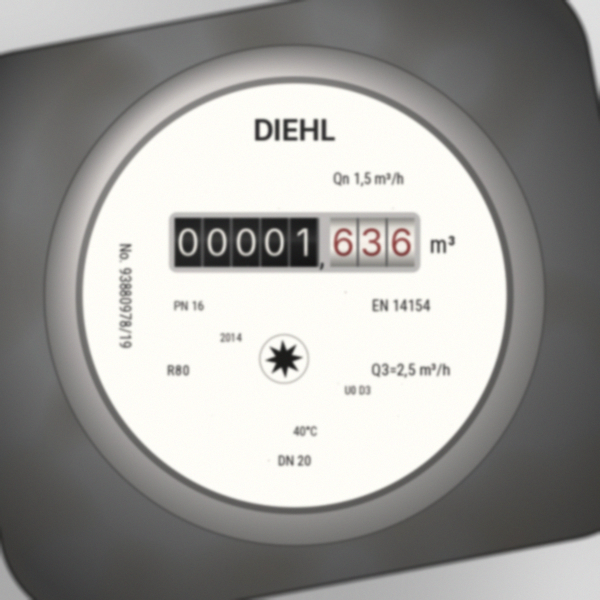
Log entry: 1.636 m³
